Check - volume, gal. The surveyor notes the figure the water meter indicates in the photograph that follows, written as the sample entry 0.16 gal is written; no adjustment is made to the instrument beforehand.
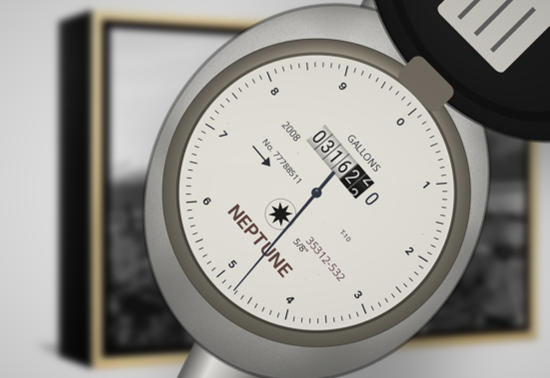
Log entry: 316224.7 gal
